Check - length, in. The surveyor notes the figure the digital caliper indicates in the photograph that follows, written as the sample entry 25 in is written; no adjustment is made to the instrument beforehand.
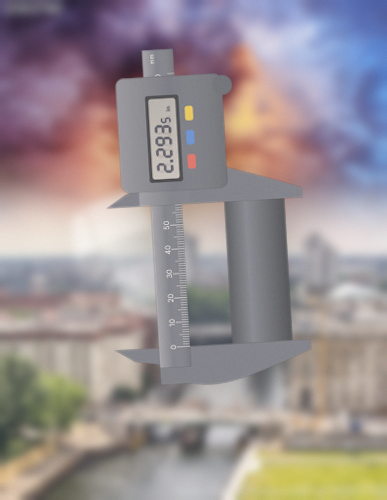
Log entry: 2.2935 in
